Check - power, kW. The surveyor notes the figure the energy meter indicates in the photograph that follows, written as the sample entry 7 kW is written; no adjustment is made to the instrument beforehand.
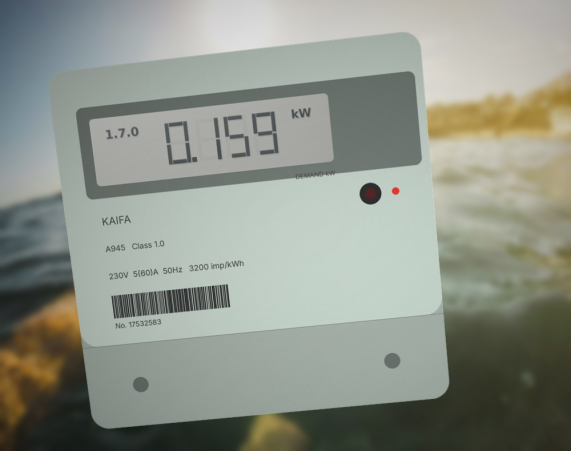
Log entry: 0.159 kW
